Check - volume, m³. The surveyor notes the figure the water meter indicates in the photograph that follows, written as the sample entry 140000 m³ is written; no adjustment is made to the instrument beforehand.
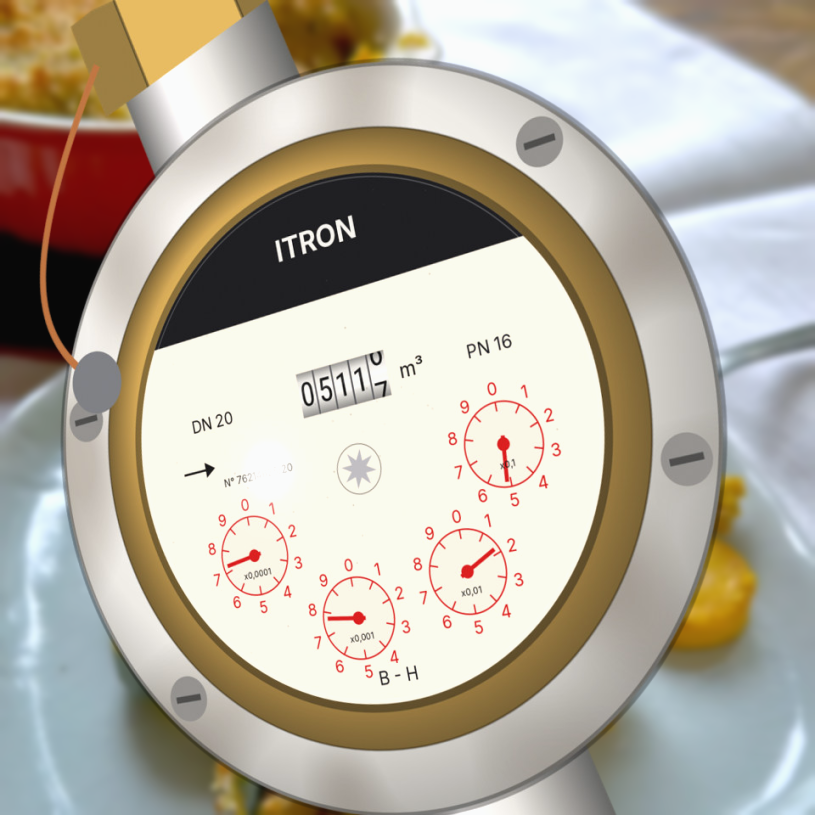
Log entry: 5116.5177 m³
